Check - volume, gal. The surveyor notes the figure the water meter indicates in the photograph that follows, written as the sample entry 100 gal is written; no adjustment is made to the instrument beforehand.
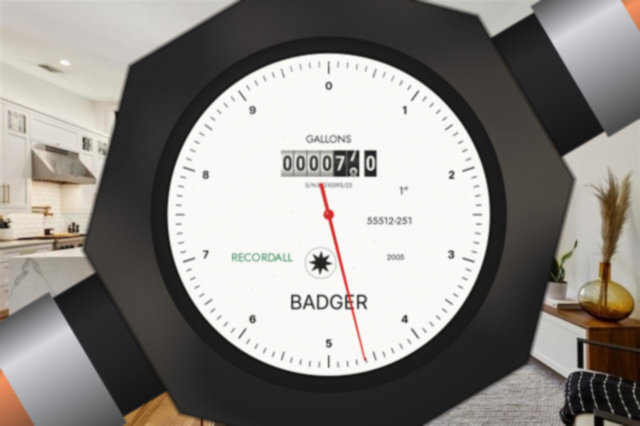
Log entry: 774.6 gal
